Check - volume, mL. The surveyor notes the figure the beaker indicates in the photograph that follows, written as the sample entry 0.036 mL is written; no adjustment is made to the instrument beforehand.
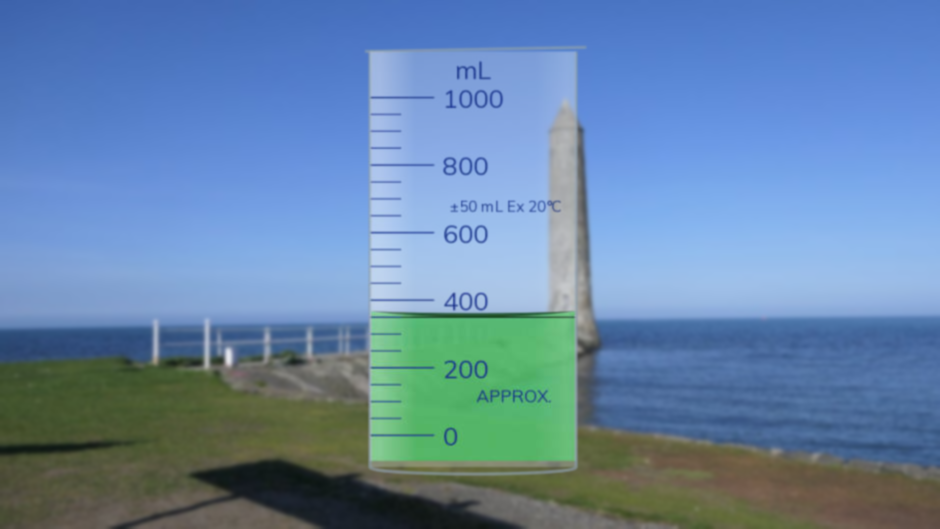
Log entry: 350 mL
